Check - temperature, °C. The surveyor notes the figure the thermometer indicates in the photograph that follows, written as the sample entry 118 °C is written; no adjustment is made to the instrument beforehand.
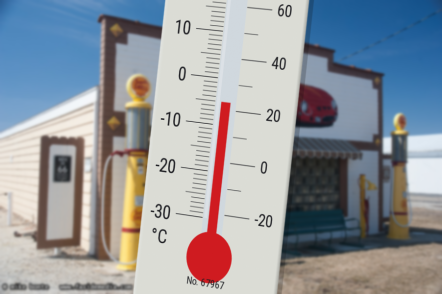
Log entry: -5 °C
